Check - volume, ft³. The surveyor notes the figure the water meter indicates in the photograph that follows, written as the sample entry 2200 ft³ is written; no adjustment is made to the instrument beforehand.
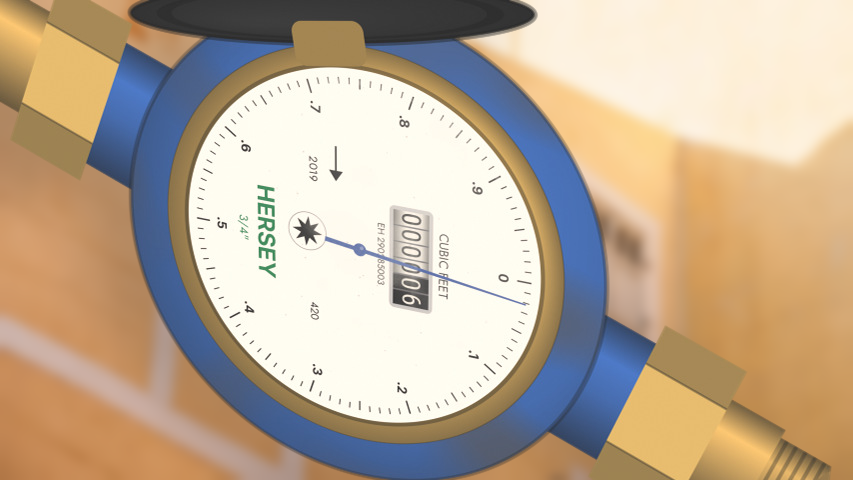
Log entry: 6.02 ft³
